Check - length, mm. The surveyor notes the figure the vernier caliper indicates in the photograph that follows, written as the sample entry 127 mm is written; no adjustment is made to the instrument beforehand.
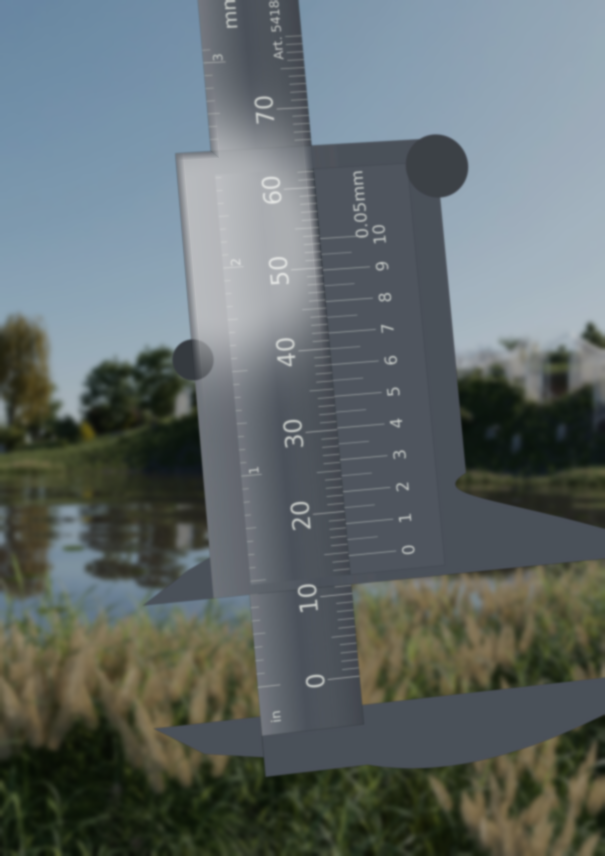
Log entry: 14.6 mm
